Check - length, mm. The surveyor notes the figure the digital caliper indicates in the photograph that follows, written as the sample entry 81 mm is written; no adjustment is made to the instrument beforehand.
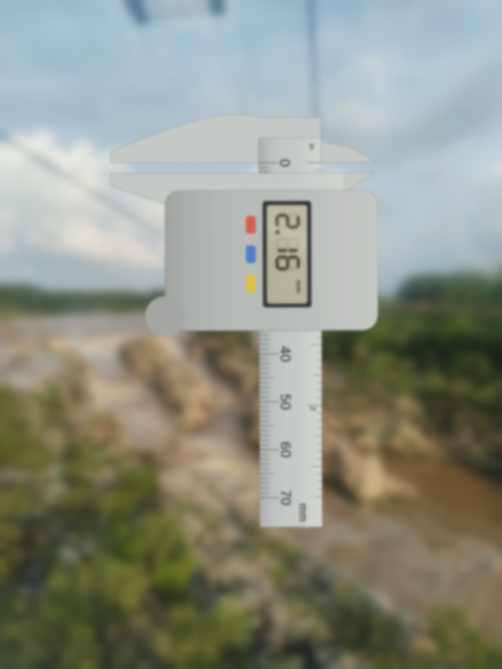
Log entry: 2.16 mm
